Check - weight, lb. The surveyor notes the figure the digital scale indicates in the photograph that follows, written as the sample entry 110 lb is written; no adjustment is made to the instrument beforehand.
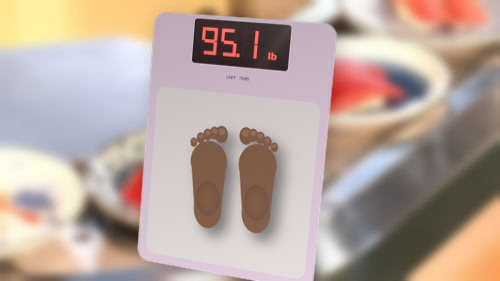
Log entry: 95.1 lb
